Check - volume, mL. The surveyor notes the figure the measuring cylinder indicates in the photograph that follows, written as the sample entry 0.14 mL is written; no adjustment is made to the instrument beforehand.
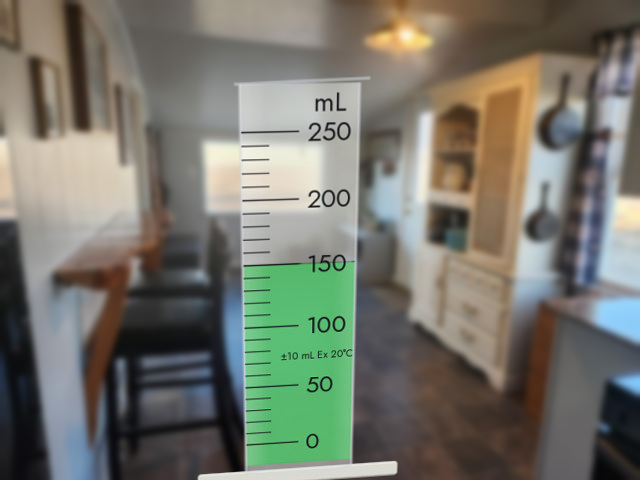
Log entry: 150 mL
